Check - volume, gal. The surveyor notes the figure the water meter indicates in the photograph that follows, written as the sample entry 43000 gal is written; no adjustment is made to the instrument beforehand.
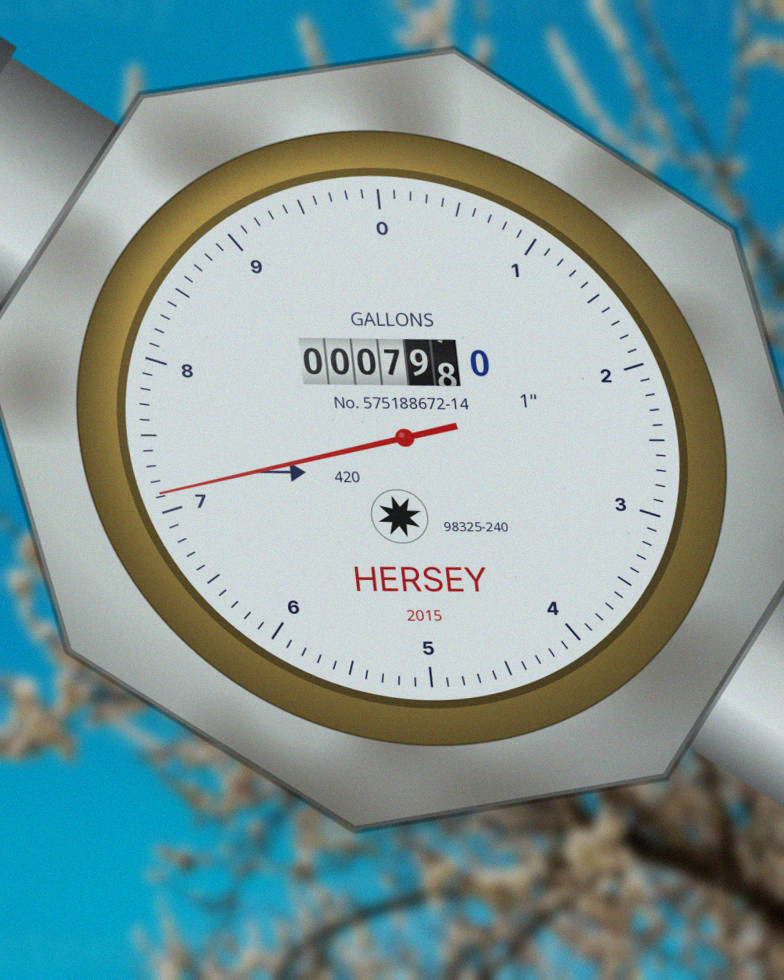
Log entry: 7977.1 gal
